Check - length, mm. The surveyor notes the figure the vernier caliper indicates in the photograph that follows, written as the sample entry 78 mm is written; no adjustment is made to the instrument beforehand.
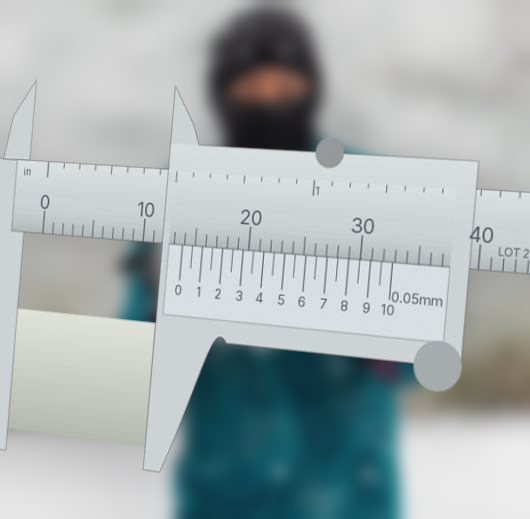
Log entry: 13.8 mm
